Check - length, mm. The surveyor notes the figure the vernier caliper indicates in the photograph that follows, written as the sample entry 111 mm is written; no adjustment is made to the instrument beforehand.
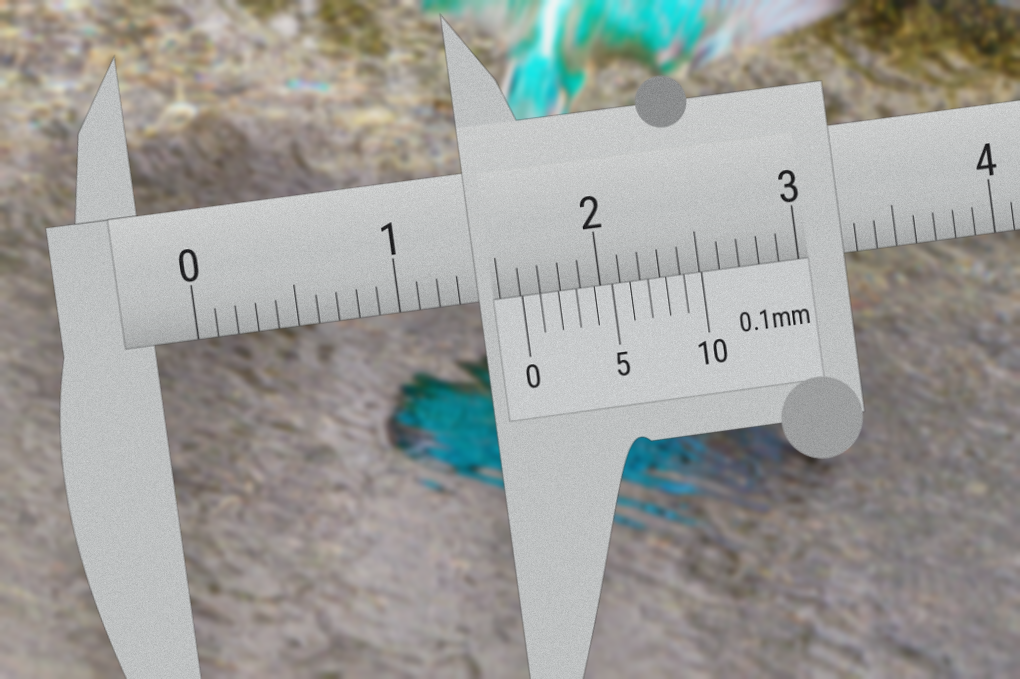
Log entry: 16.1 mm
